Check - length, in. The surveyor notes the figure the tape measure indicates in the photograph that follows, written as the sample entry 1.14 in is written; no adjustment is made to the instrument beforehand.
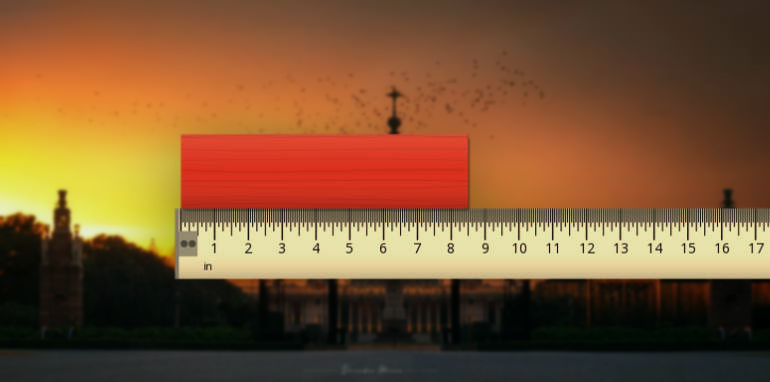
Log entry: 8.5 in
